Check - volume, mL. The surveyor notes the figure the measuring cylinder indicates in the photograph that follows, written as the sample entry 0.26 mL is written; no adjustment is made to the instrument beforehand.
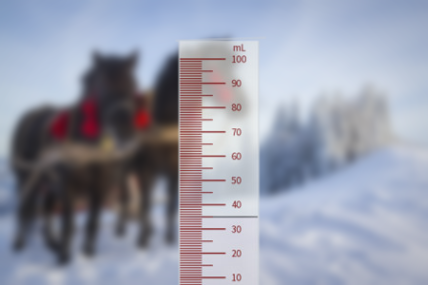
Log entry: 35 mL
